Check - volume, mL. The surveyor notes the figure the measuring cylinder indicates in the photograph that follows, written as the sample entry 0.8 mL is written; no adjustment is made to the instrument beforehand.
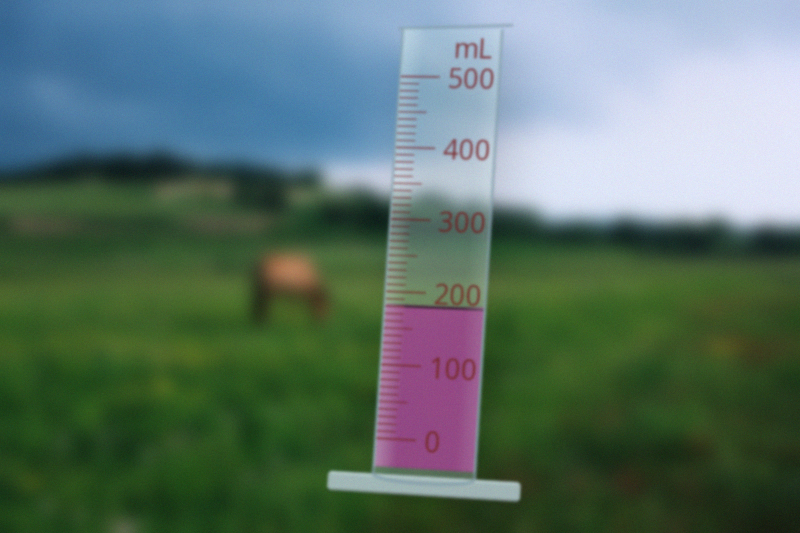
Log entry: 180 mL
